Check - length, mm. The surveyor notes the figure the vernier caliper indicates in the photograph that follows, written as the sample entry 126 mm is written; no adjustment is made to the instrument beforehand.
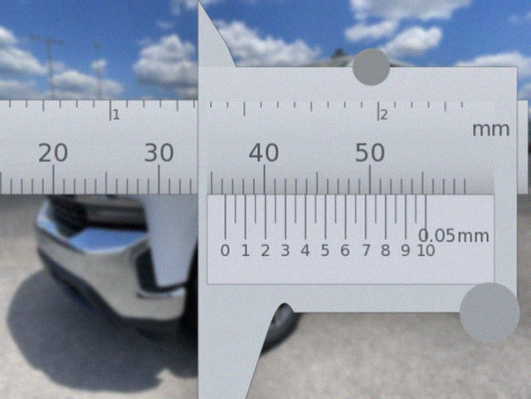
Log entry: 36.3 mm
